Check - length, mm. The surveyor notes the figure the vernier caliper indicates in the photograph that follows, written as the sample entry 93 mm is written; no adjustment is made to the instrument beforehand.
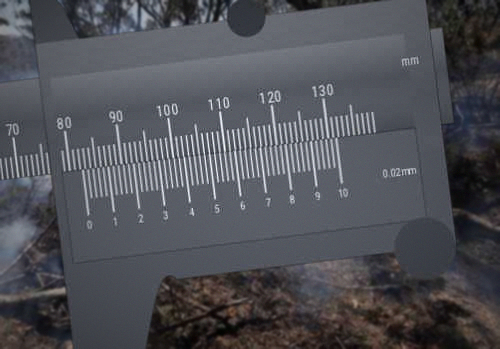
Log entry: 82.5 mm
